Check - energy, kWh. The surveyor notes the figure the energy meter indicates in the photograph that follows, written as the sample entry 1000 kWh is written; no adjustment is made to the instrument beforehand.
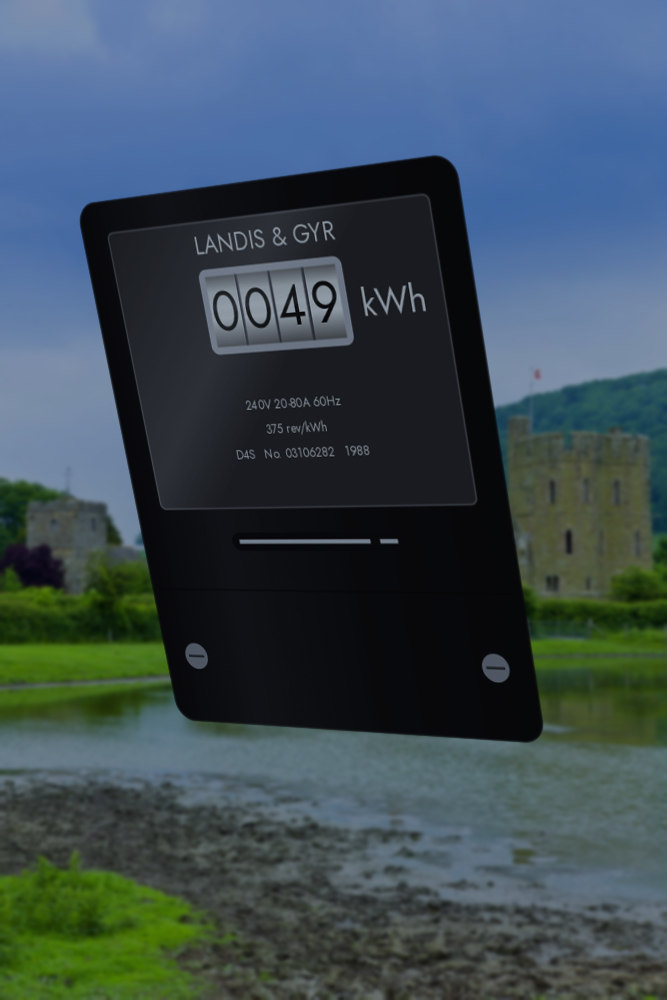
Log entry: 49 kWh
